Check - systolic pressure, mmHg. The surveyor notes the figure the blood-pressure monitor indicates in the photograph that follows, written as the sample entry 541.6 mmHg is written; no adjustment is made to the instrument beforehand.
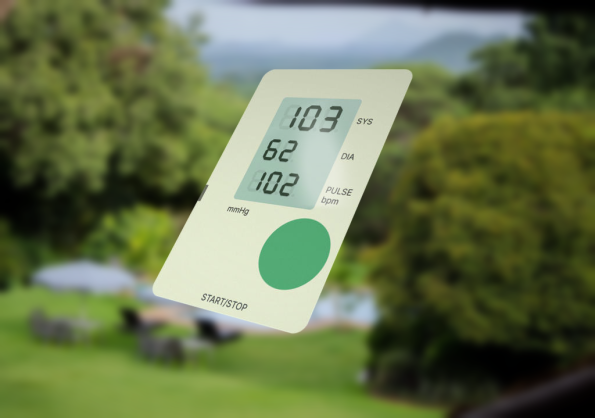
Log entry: 103 mmHg
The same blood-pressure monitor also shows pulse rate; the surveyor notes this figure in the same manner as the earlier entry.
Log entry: 102 bpm
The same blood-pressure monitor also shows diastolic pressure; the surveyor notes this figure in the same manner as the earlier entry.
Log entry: 62 mmHg
